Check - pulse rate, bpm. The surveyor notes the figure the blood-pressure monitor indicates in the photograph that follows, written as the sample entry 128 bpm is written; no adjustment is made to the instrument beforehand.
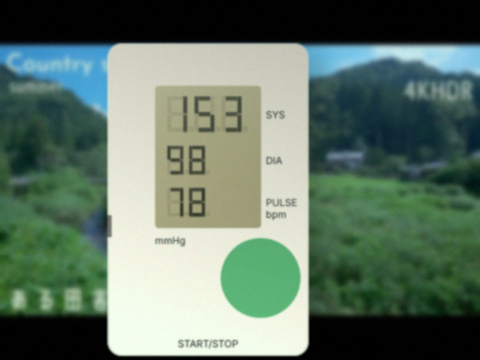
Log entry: 78 bpm
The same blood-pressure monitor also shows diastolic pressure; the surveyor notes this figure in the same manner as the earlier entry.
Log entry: 98 mmHg
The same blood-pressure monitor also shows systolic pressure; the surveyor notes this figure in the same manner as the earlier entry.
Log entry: 153 mmHg
